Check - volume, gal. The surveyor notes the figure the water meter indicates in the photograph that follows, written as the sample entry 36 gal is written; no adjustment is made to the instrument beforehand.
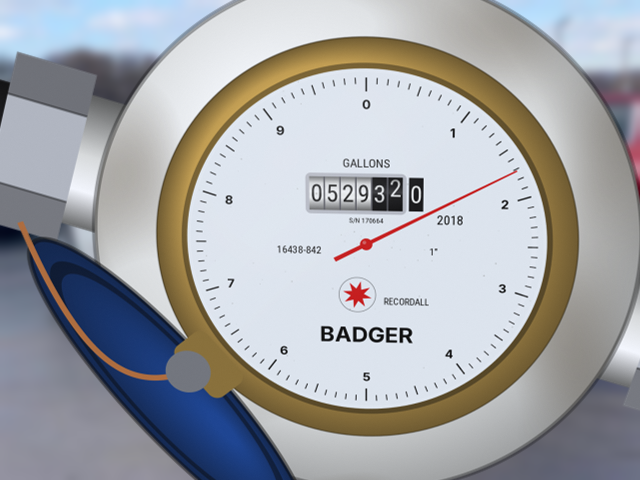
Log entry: 529321.7 gal
